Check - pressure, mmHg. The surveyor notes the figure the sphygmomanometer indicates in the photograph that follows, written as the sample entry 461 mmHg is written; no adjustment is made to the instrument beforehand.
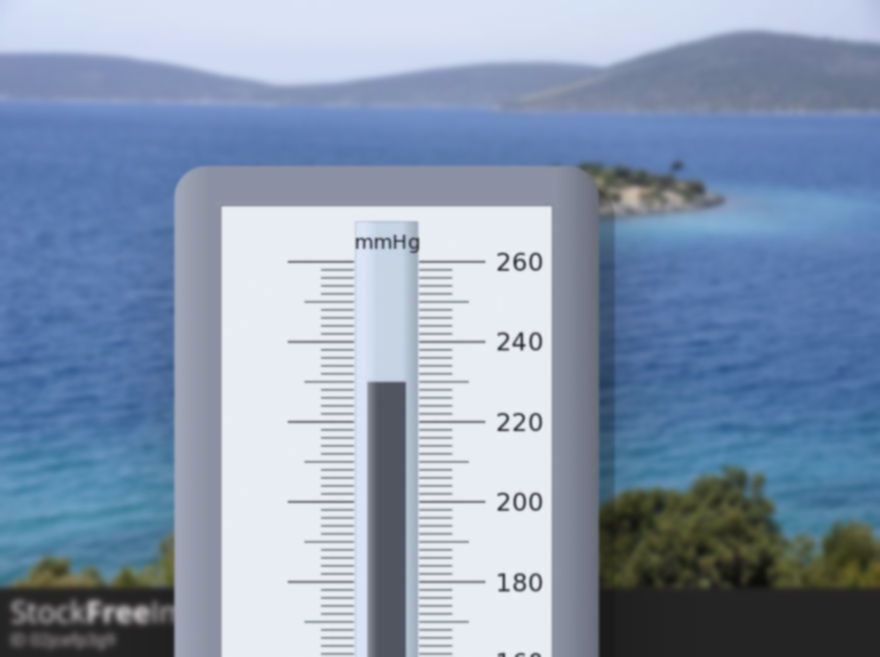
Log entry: 230 mmHg
